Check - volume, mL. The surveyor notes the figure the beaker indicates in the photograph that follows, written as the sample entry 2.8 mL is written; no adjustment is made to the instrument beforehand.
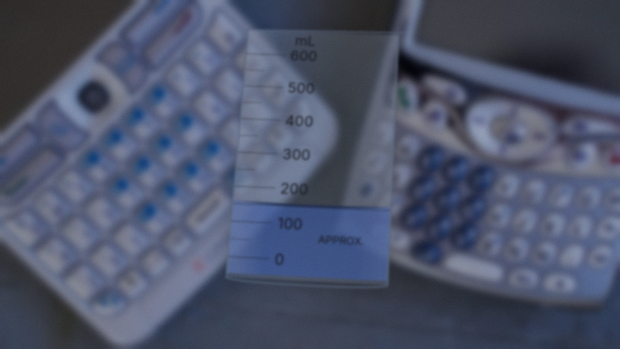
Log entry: 150 mL
